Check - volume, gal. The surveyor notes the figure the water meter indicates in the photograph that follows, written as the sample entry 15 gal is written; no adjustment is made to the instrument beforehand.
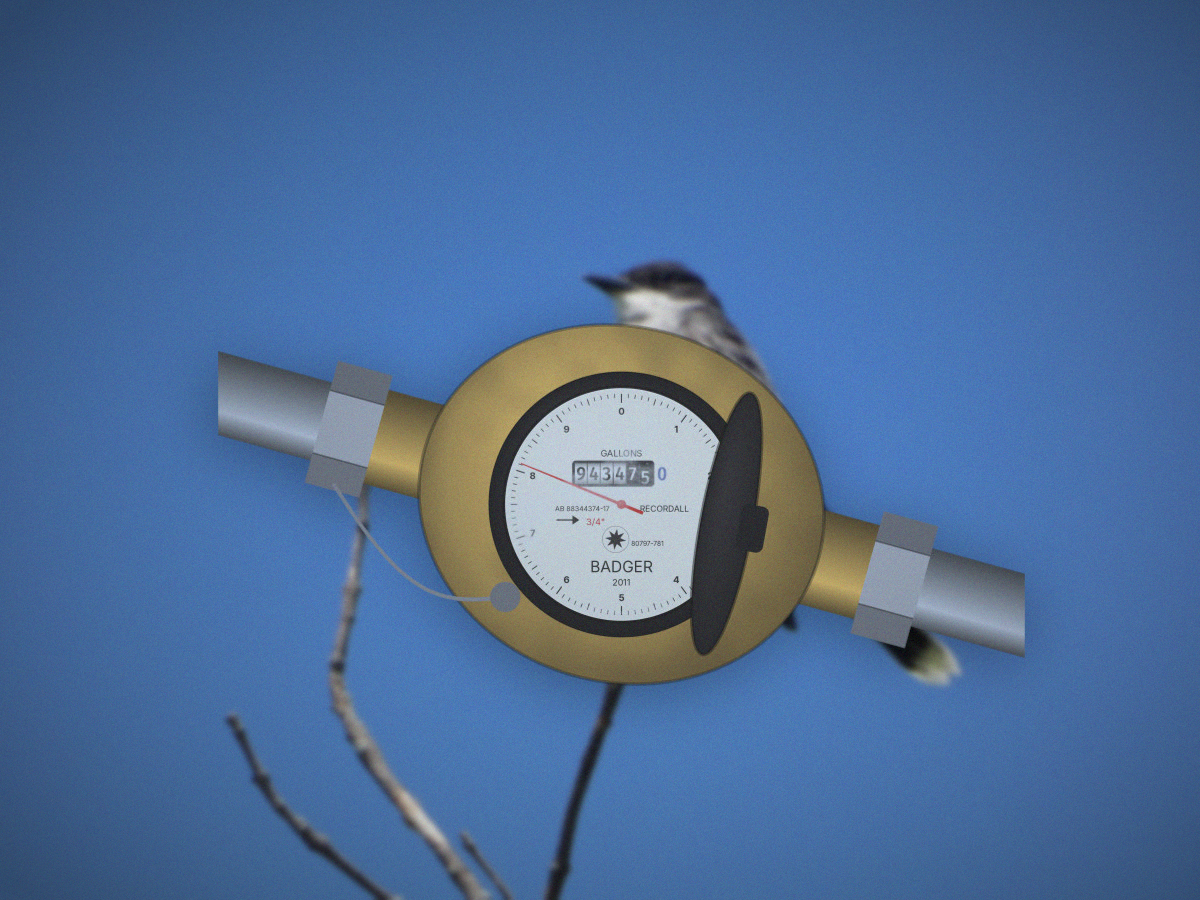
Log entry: 9434748.1 gal
